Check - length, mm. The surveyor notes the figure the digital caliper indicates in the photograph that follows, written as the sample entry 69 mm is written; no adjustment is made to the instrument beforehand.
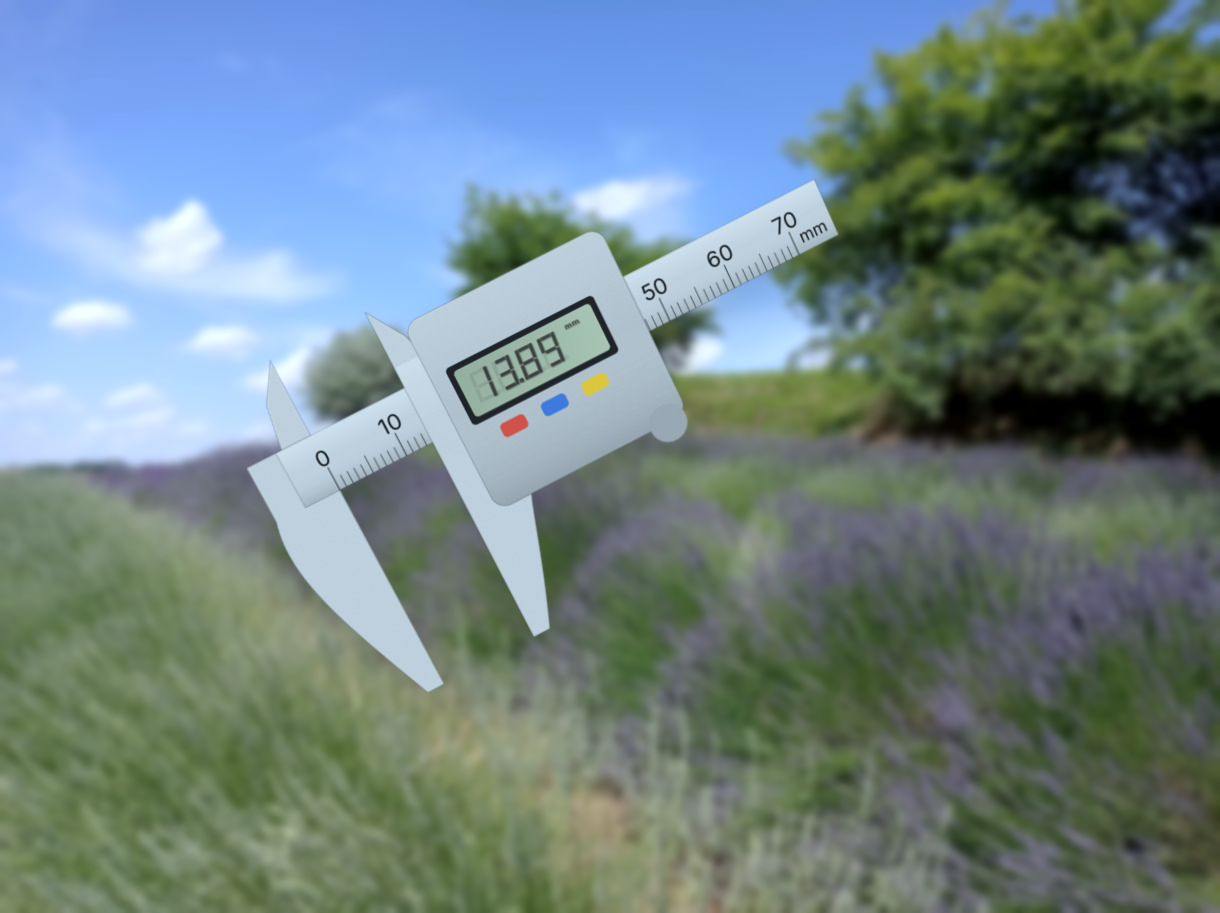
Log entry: 13.89 mm
